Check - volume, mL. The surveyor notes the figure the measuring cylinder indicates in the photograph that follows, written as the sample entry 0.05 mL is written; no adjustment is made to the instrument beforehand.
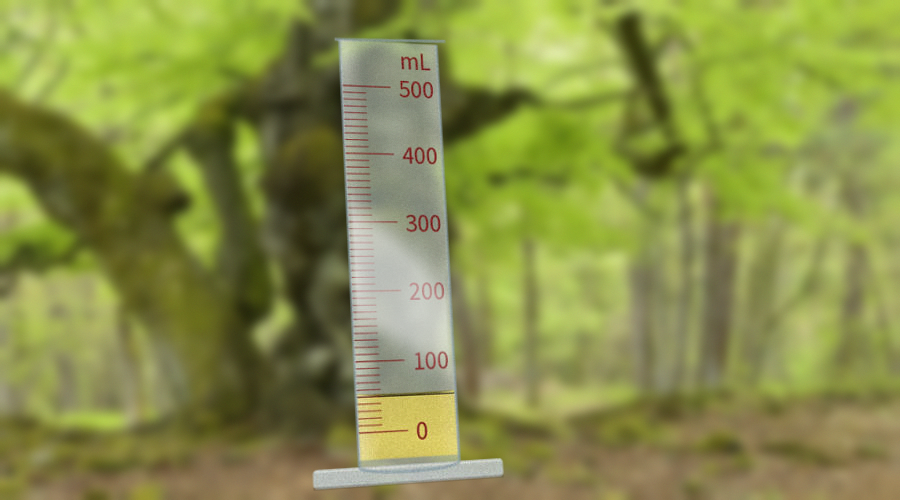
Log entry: 50 mL
